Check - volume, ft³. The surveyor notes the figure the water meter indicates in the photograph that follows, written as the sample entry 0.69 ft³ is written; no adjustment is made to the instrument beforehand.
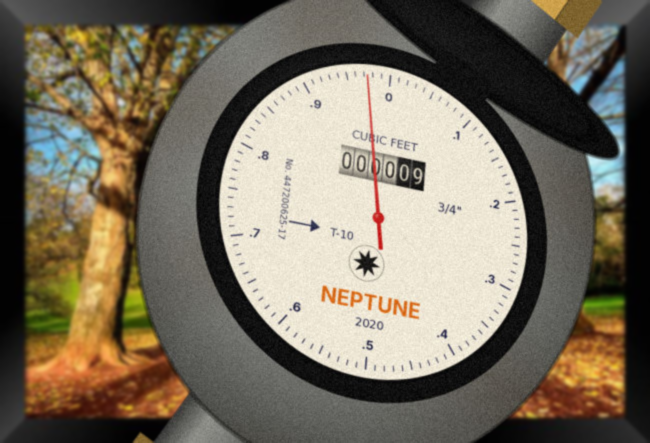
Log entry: 8.97 ft³
